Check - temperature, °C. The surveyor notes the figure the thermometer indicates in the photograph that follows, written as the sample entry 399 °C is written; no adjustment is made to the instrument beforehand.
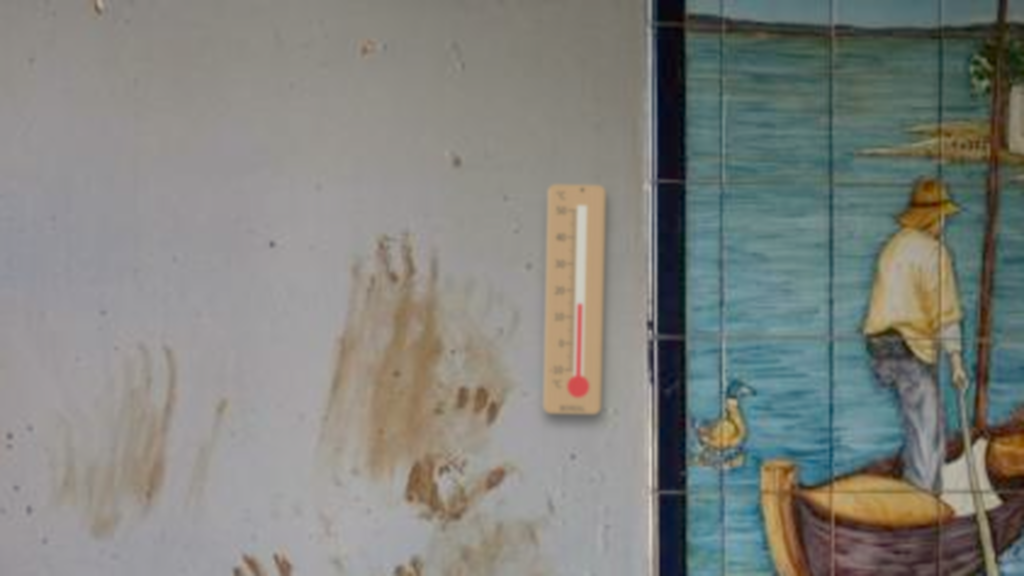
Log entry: 15 °C
